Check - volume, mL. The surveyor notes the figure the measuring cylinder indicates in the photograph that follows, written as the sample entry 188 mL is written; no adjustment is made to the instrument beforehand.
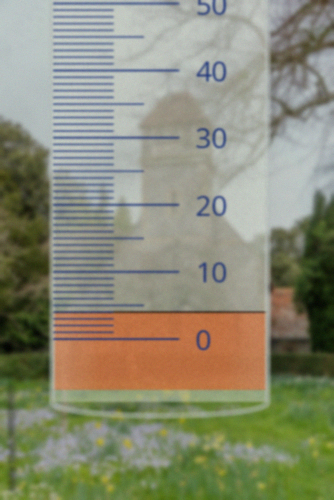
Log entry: 4 mL
